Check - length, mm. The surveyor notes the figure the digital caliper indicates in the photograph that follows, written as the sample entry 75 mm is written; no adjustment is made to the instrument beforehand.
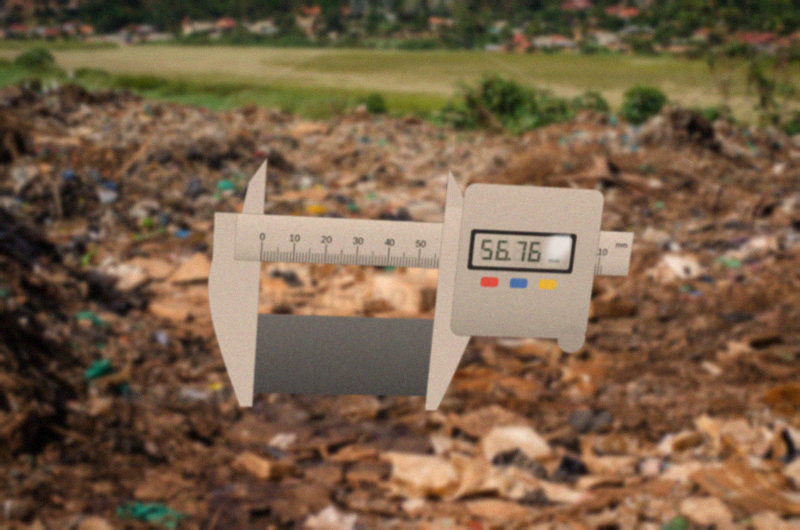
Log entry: 56.76 mm
